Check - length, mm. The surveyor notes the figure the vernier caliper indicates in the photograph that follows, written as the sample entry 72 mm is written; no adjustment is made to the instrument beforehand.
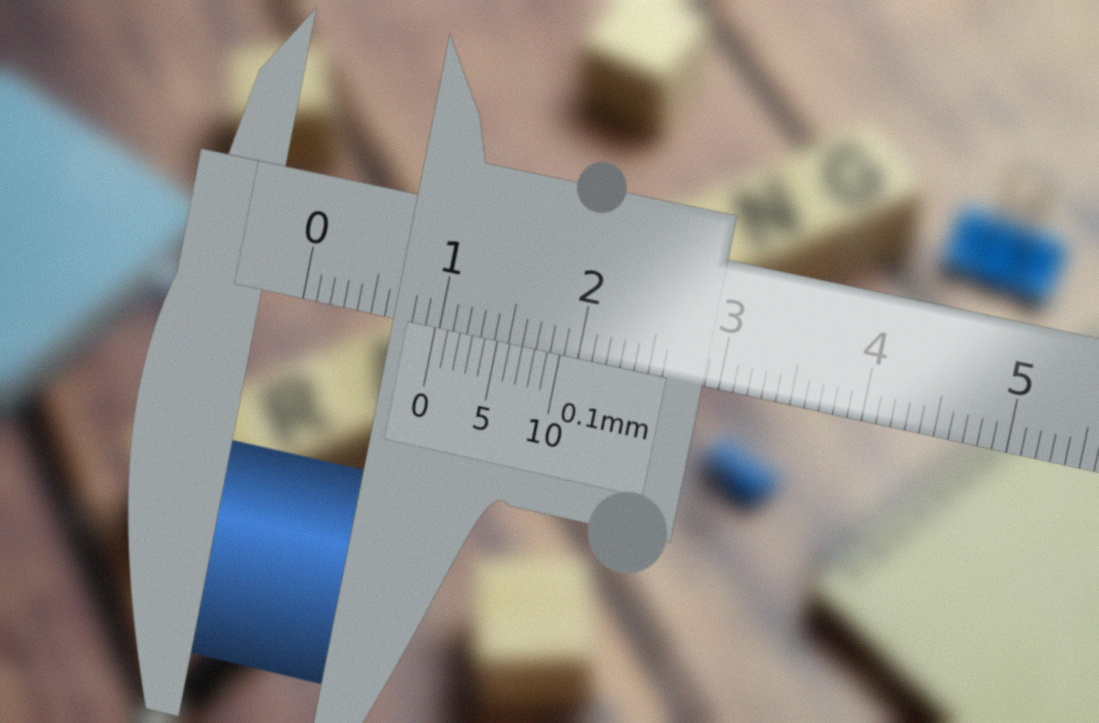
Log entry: 9.7 mm
